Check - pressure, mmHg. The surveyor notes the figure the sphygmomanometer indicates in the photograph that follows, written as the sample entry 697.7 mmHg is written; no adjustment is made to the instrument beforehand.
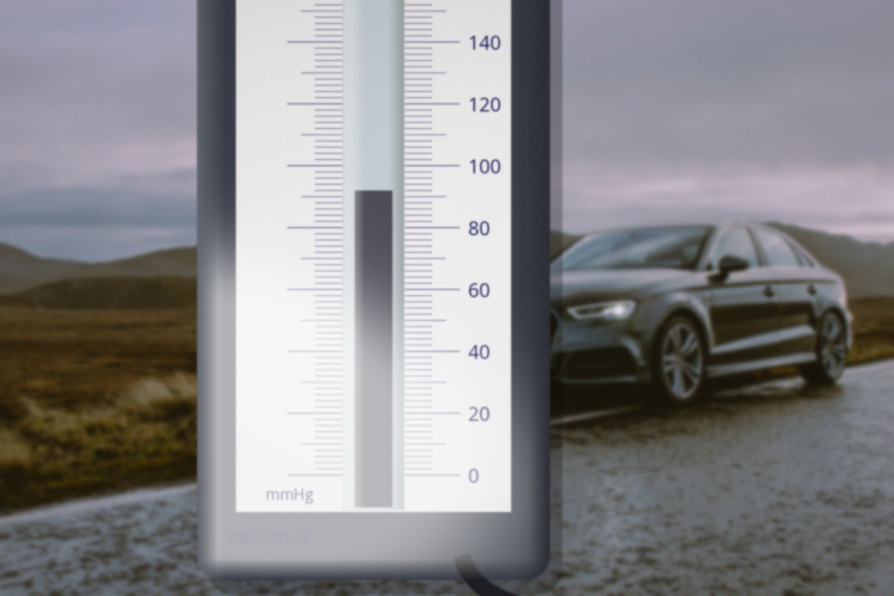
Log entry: 92 mmHg
